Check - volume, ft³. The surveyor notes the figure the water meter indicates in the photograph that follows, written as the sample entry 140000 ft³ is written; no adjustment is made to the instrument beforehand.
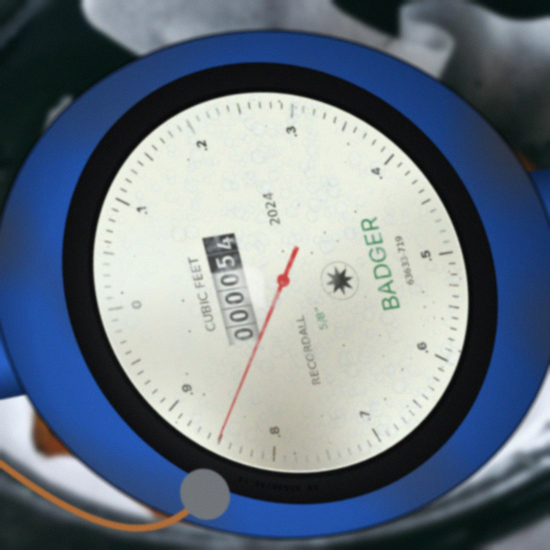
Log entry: 53.85 ft³
